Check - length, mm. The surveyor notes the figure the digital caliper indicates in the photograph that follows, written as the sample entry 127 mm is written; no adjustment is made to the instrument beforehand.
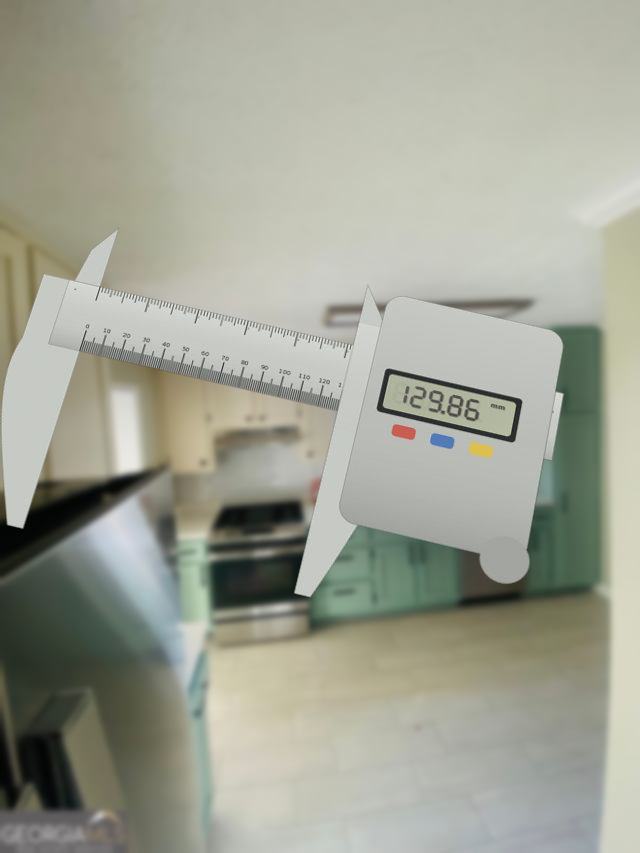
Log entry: 129.86 mm
